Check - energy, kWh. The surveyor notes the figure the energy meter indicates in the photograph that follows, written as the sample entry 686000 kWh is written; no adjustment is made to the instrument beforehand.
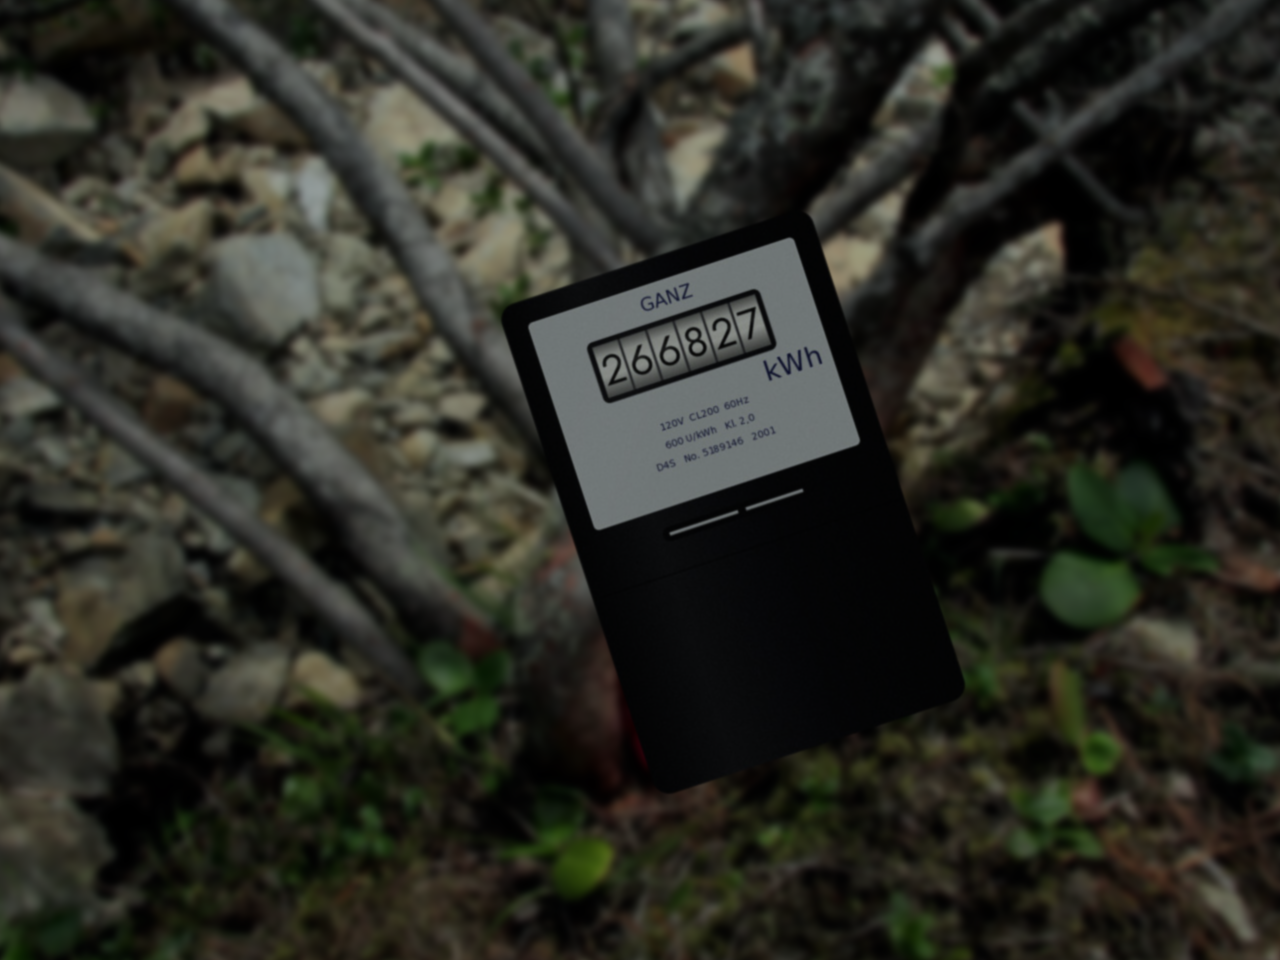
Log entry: 266827 kWh
